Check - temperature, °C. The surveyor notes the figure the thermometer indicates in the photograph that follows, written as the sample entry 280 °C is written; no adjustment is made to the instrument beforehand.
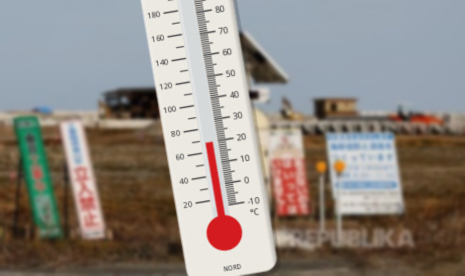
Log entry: 20 °C
